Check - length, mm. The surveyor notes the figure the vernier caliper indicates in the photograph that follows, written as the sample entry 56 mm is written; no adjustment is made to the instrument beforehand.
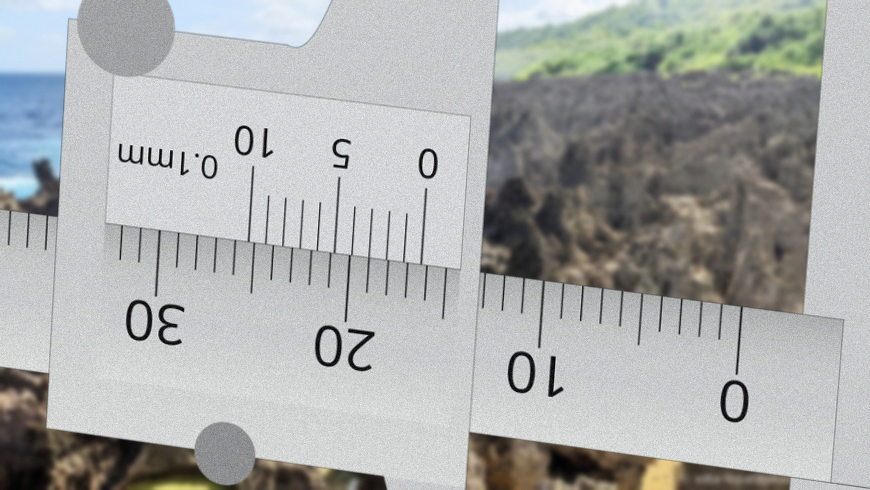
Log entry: 16.3 mm
